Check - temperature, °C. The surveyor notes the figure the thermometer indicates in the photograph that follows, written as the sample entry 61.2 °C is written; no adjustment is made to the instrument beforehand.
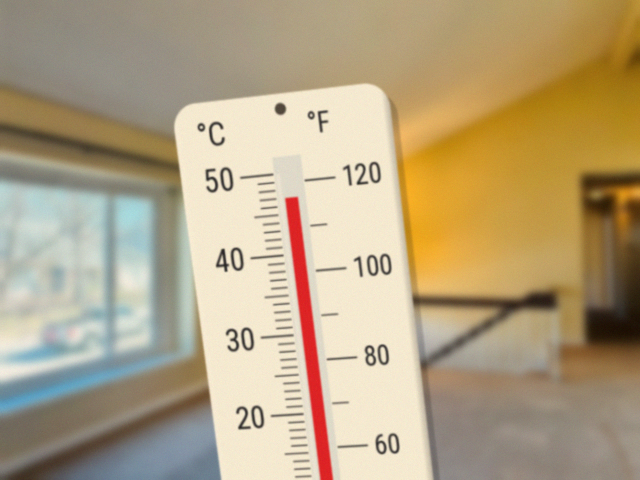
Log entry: 47 °C
